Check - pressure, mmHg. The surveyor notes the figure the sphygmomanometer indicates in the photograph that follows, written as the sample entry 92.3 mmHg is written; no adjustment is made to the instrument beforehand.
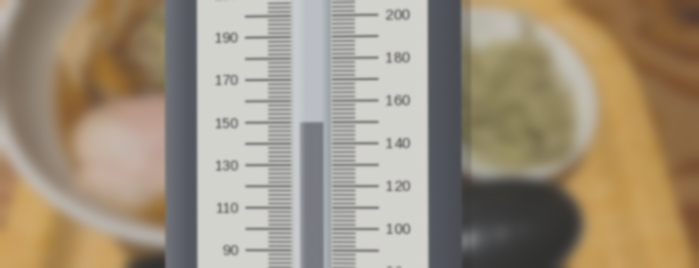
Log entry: 150 mmHg
